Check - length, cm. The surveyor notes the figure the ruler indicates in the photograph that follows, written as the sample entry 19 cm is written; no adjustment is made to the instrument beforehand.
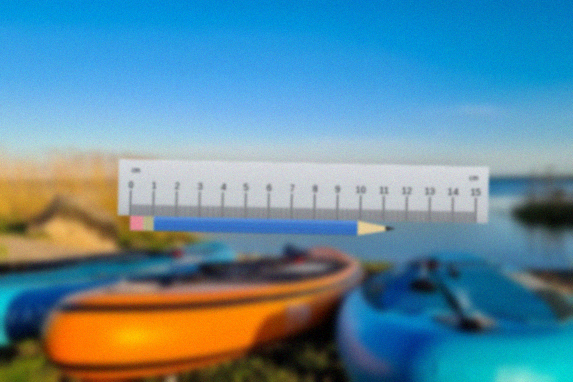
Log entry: 11.5 cm
